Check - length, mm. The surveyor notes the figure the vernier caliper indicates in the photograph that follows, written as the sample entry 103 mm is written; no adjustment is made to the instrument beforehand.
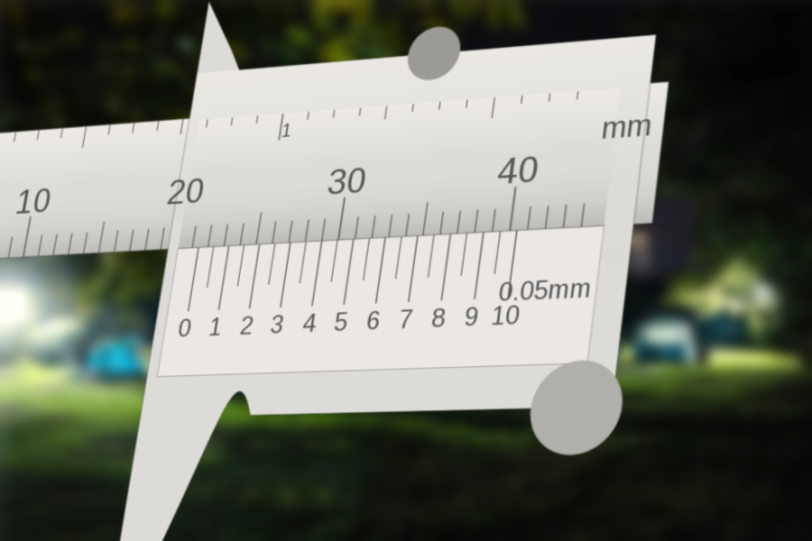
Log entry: 21.4 mm
